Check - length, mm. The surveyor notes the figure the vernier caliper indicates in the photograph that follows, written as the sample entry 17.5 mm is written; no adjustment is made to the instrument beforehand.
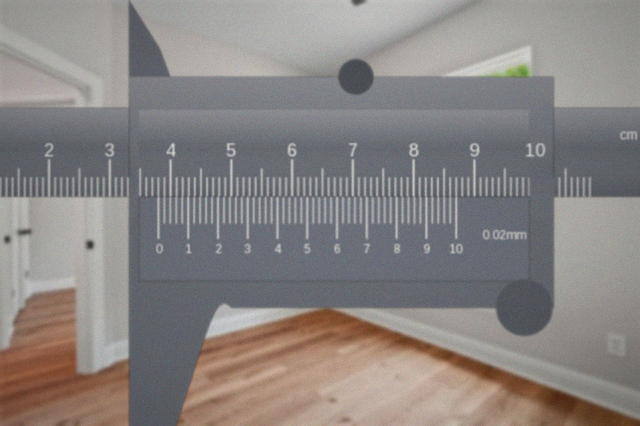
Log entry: 38.0 mm
